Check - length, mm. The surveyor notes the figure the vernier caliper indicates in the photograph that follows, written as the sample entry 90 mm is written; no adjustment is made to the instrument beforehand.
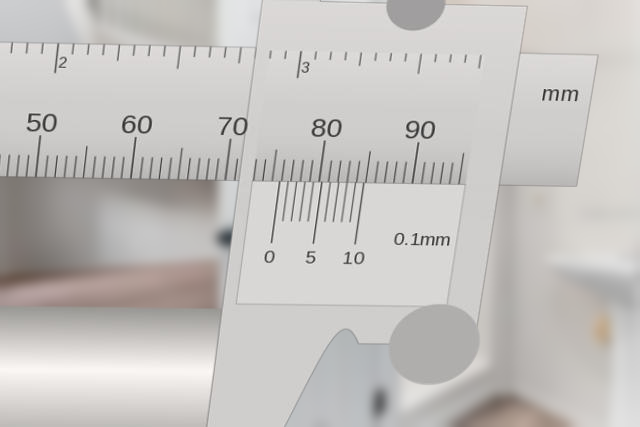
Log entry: 75.8 mm
